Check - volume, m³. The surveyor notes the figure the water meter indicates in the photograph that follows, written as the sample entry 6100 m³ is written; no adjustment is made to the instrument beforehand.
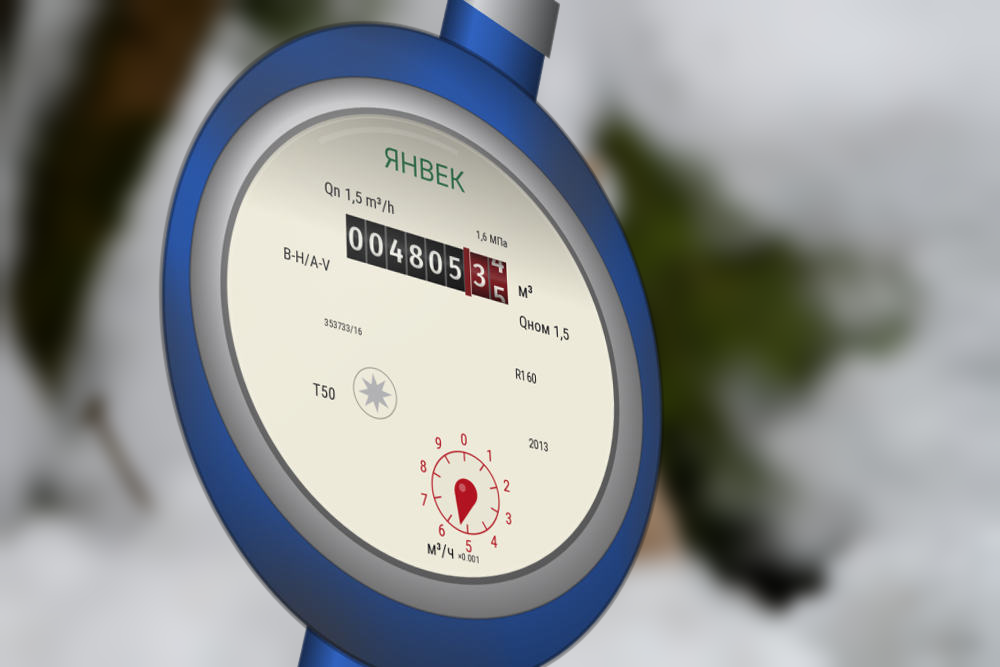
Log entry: 4805.345 m³
